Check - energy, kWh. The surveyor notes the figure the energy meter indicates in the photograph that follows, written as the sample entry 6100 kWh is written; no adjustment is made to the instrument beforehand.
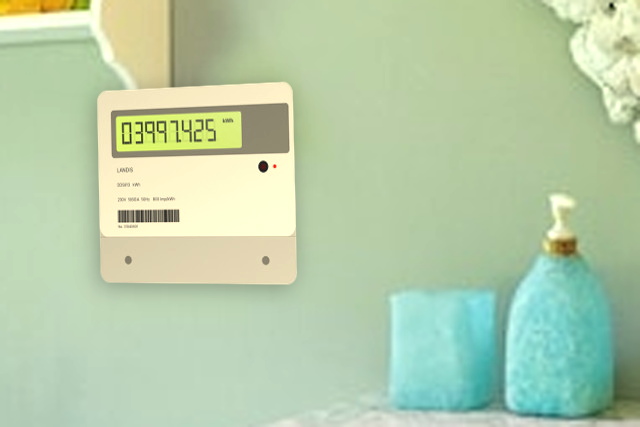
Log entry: 3997.425 kWh
